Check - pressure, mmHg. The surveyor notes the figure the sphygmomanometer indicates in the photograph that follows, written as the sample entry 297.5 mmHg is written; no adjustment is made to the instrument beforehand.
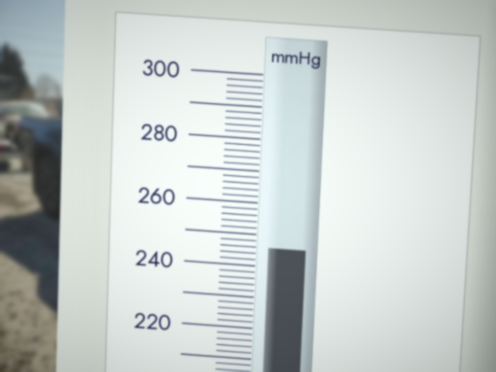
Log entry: 246 mmHg
